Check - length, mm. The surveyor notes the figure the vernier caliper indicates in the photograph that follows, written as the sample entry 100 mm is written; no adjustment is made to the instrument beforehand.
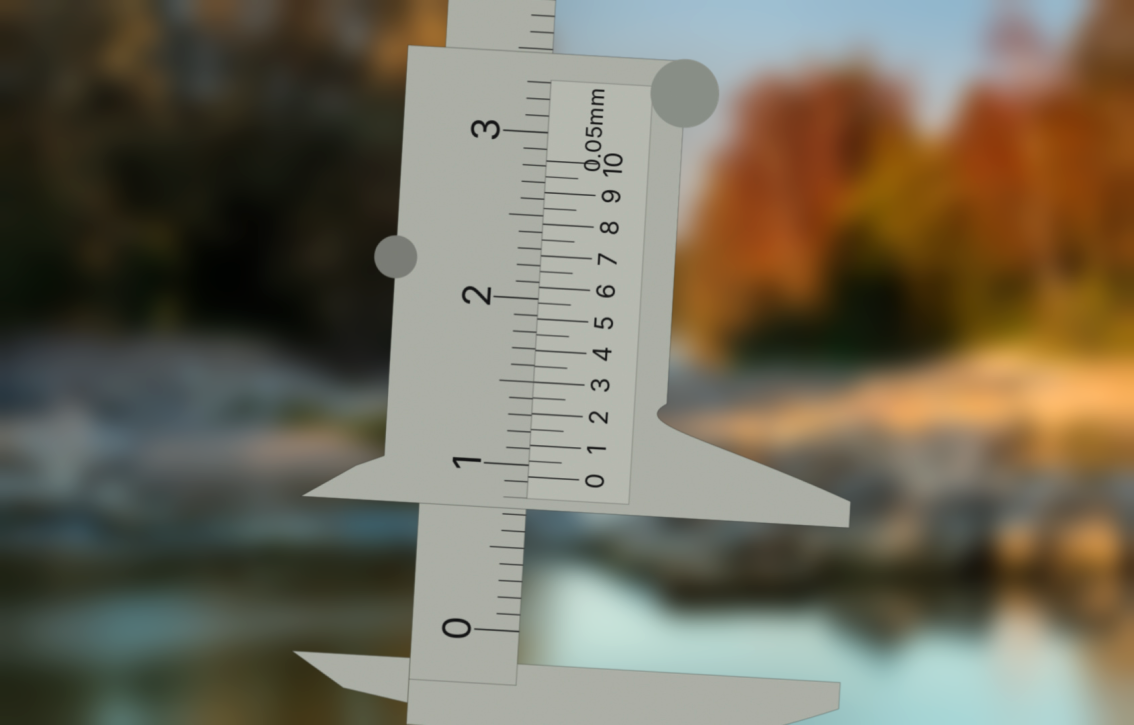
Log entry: 9.3 mm
